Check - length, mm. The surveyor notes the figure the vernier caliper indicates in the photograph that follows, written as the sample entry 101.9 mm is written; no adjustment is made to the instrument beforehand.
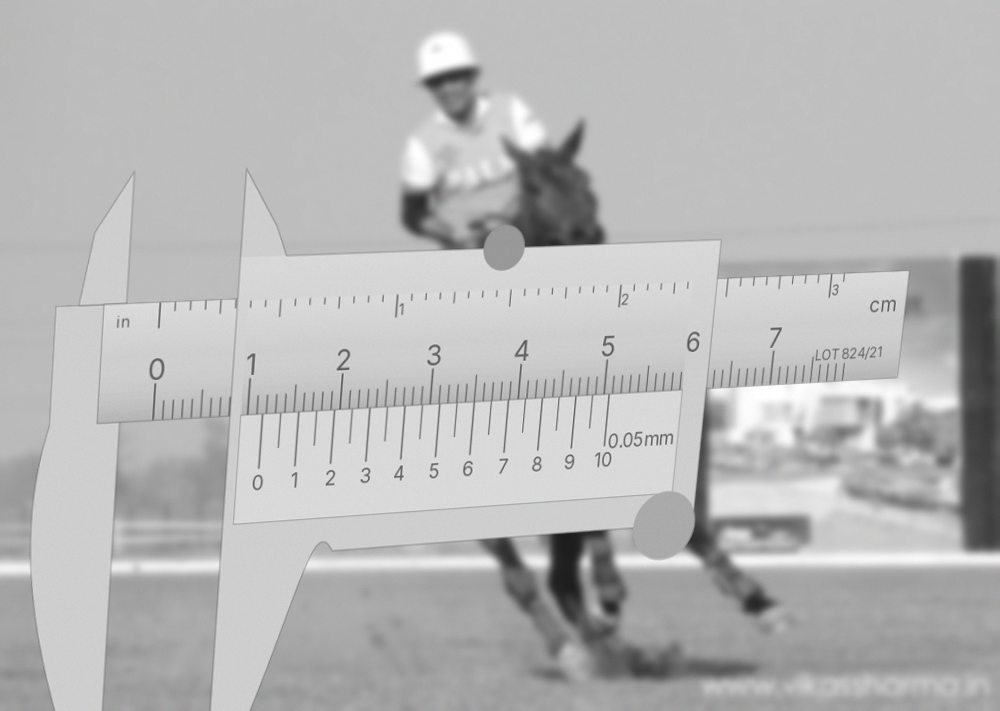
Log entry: 11.6 mm
